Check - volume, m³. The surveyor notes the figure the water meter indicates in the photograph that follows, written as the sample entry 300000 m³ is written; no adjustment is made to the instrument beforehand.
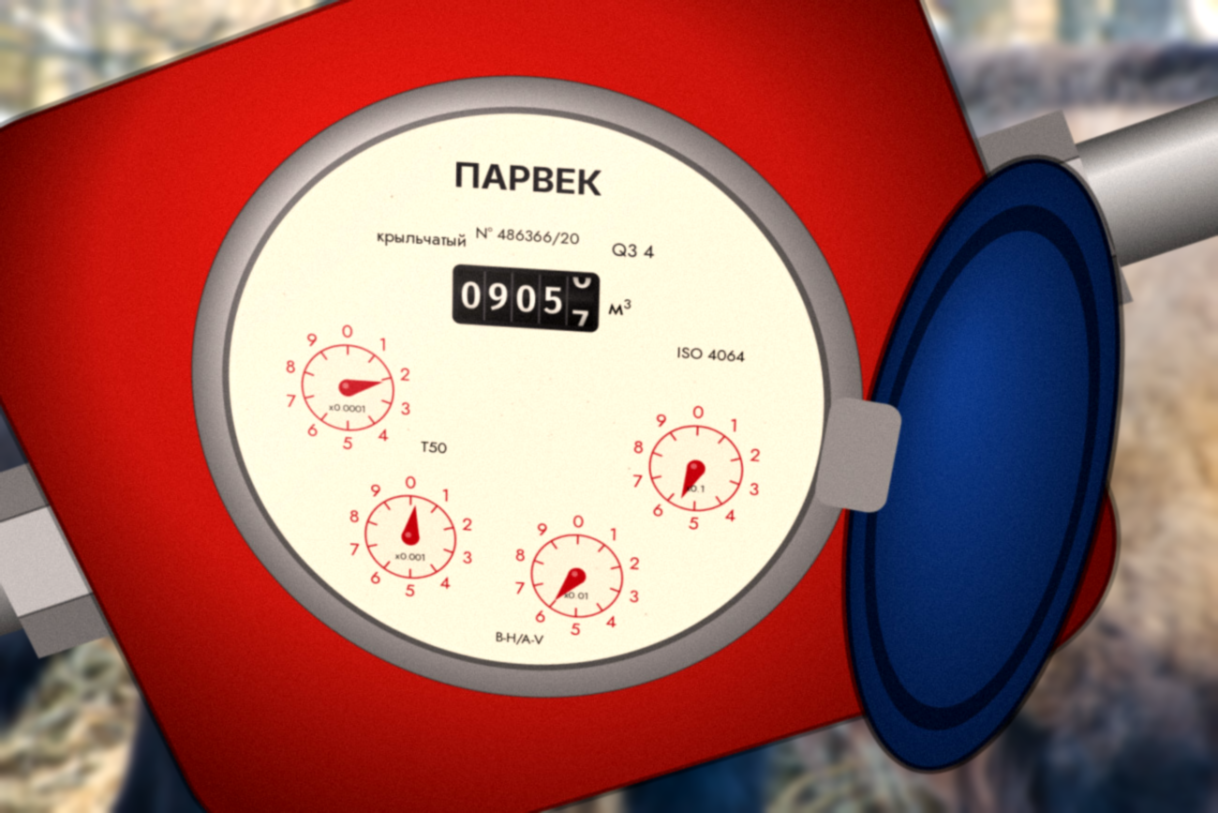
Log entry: 9056.5602 m³
